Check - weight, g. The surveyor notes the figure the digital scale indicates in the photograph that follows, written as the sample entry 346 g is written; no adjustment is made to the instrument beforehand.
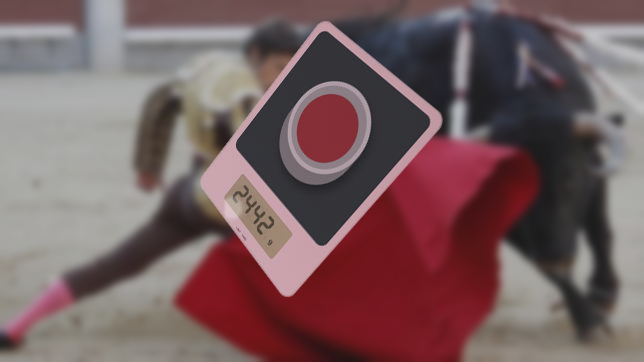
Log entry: 2442 g
